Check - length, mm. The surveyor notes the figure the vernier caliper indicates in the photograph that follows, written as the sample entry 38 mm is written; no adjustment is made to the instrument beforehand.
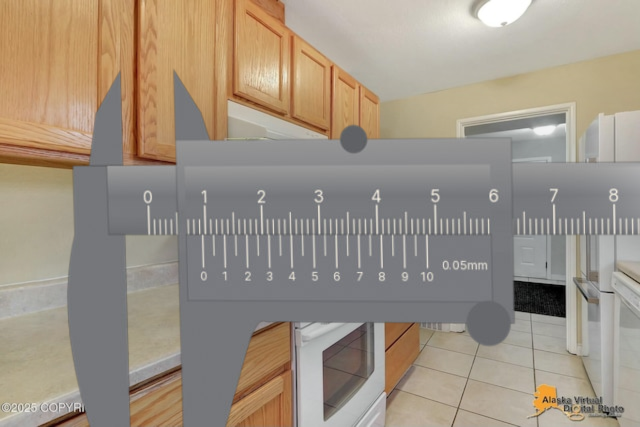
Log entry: 9.5 mm
